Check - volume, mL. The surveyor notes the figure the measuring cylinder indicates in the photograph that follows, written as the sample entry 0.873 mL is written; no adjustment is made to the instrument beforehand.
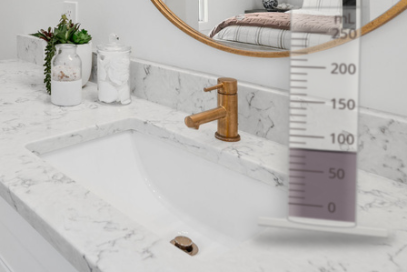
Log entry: 80 mL
